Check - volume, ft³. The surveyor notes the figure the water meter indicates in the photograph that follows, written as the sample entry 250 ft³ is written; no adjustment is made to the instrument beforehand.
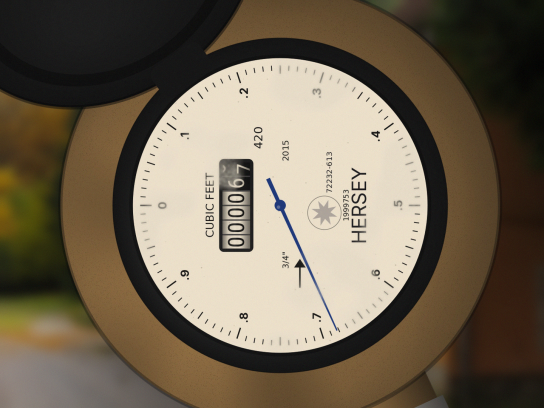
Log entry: 66.68 ft³
